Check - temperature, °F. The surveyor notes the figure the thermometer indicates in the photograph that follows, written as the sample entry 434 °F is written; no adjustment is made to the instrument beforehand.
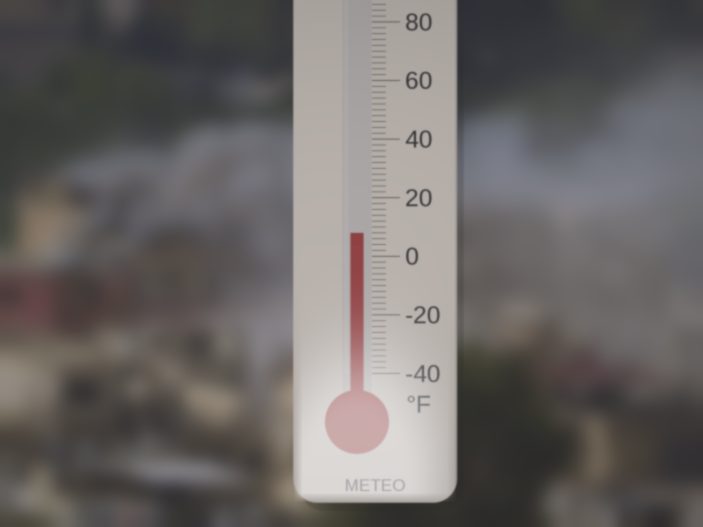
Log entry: 8 °F
